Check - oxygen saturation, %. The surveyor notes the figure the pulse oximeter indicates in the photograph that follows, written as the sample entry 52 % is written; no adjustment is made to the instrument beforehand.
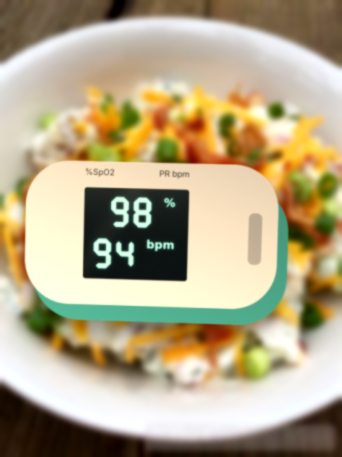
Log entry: 98 %
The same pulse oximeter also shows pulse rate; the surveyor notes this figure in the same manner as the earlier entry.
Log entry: 94 bpm
